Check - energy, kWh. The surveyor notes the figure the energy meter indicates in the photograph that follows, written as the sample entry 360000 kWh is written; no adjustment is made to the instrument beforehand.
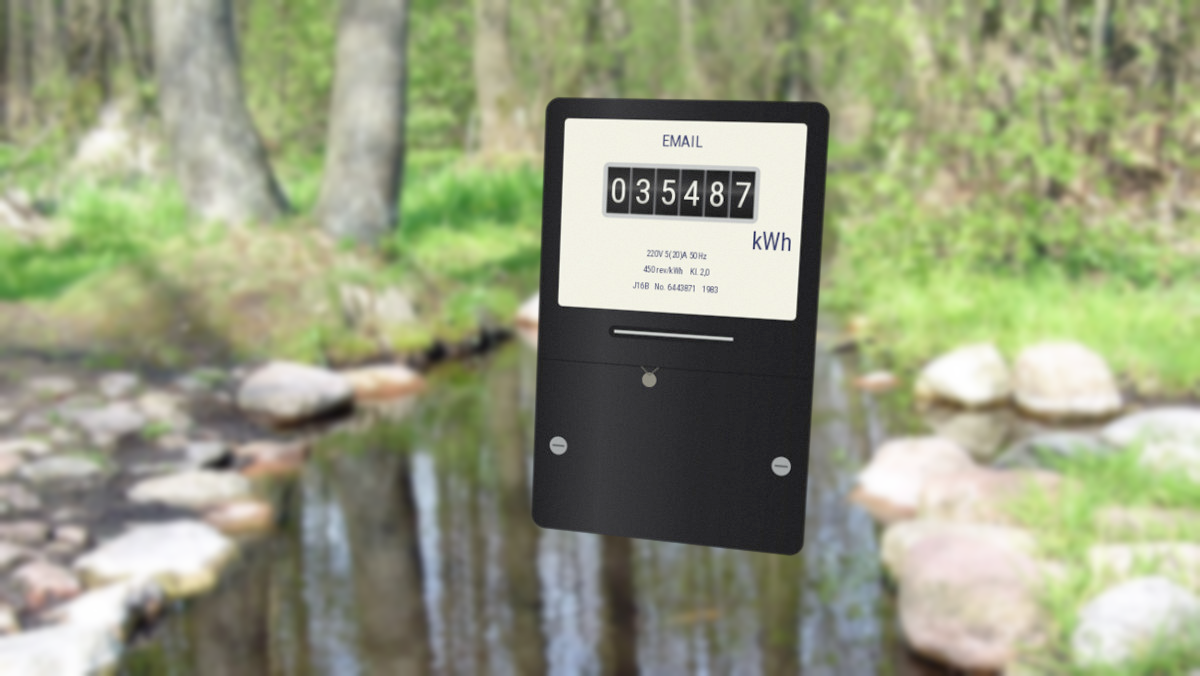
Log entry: 35487 kWh
